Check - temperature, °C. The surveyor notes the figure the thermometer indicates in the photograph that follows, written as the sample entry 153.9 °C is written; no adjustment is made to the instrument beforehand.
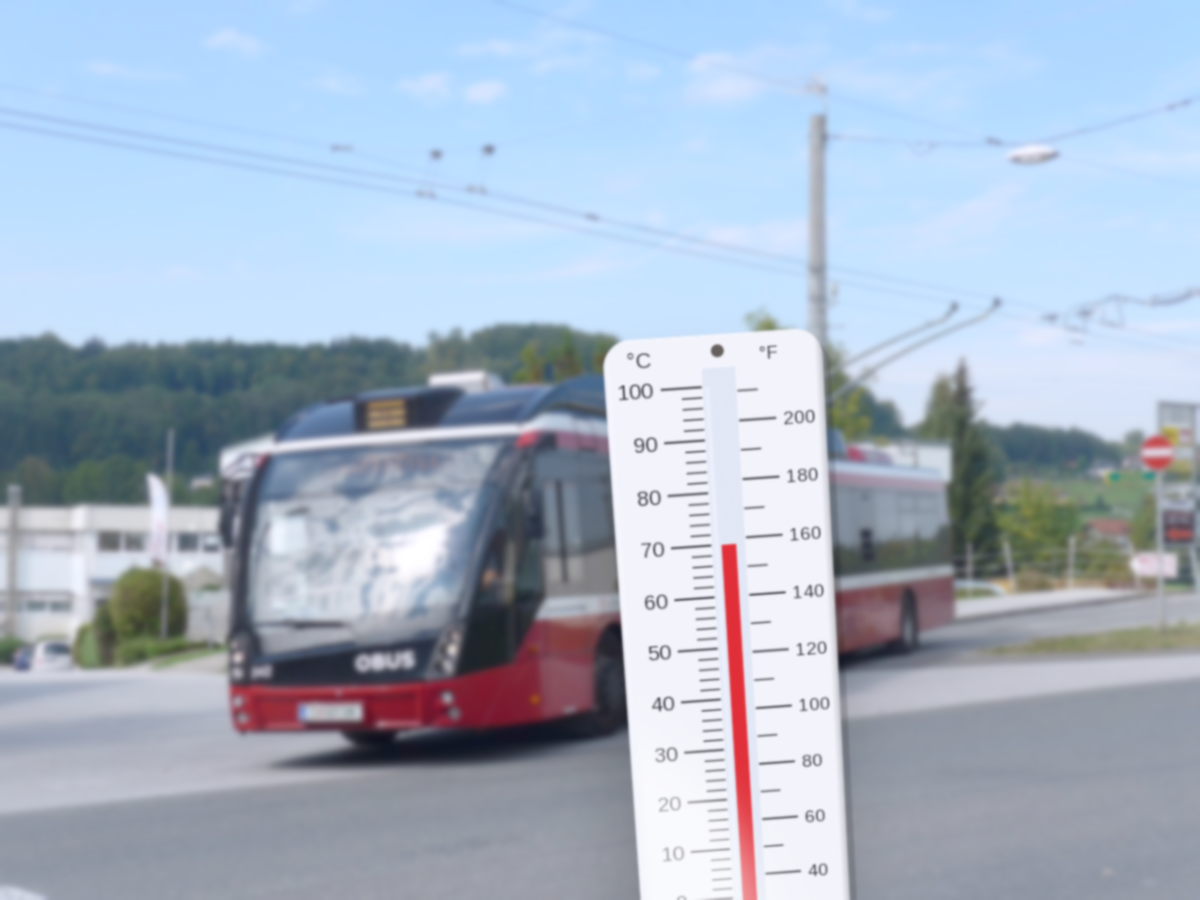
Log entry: 70 °C
